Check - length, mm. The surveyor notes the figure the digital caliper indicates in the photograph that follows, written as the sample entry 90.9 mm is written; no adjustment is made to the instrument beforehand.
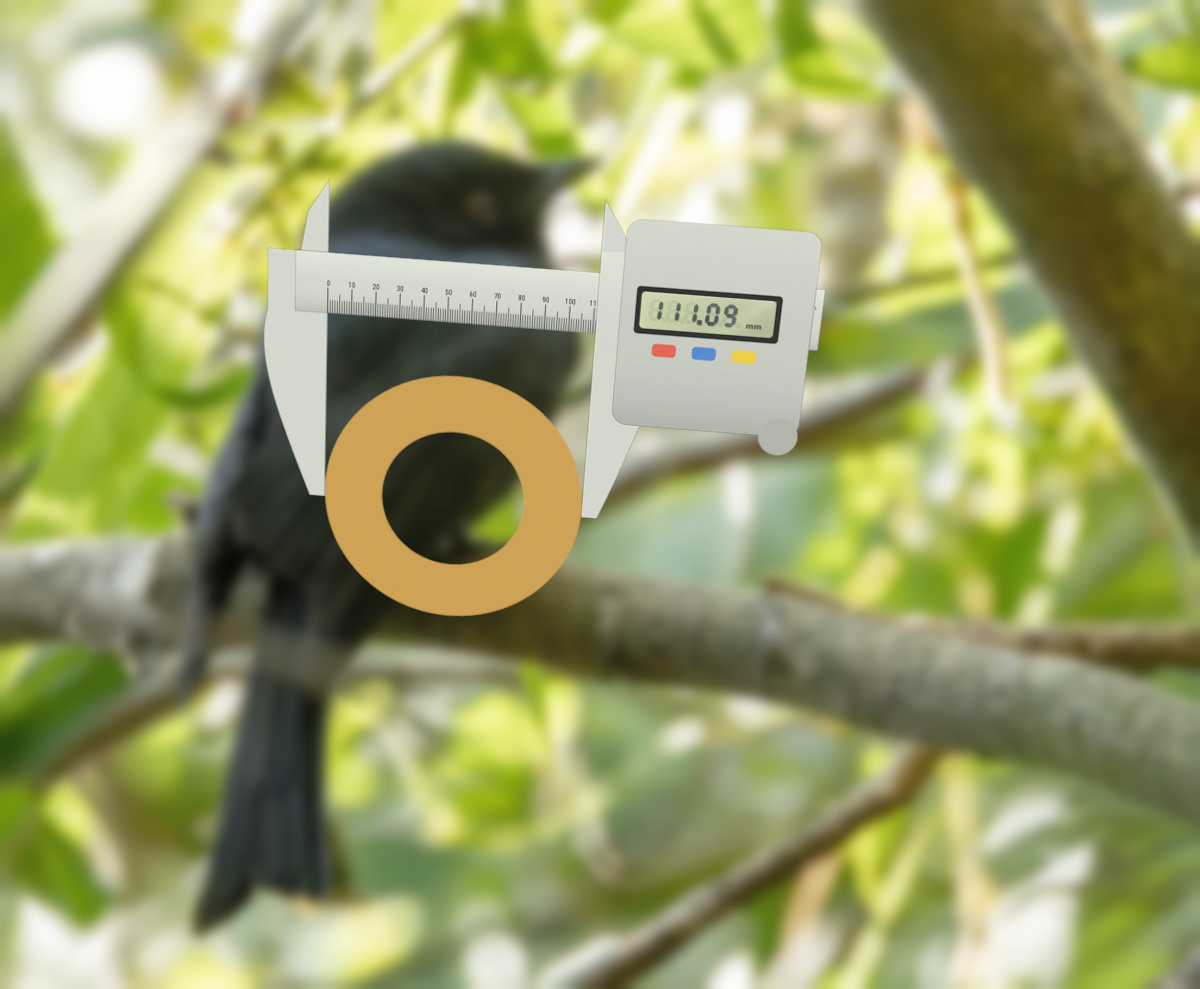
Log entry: 111.09 mm
